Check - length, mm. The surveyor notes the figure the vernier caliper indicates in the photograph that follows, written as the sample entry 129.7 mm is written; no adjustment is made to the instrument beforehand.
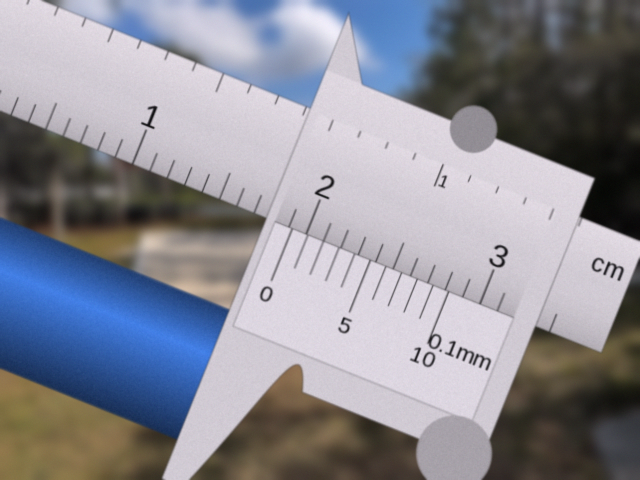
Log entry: 19.2 mm
